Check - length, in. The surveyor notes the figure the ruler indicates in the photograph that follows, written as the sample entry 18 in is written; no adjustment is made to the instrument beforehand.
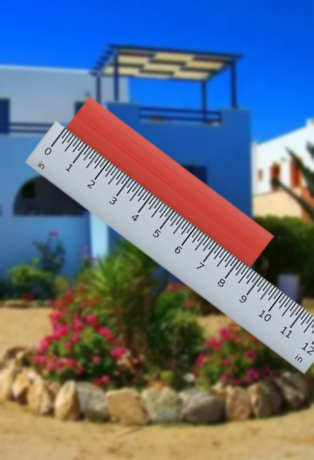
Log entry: 8.5 in
